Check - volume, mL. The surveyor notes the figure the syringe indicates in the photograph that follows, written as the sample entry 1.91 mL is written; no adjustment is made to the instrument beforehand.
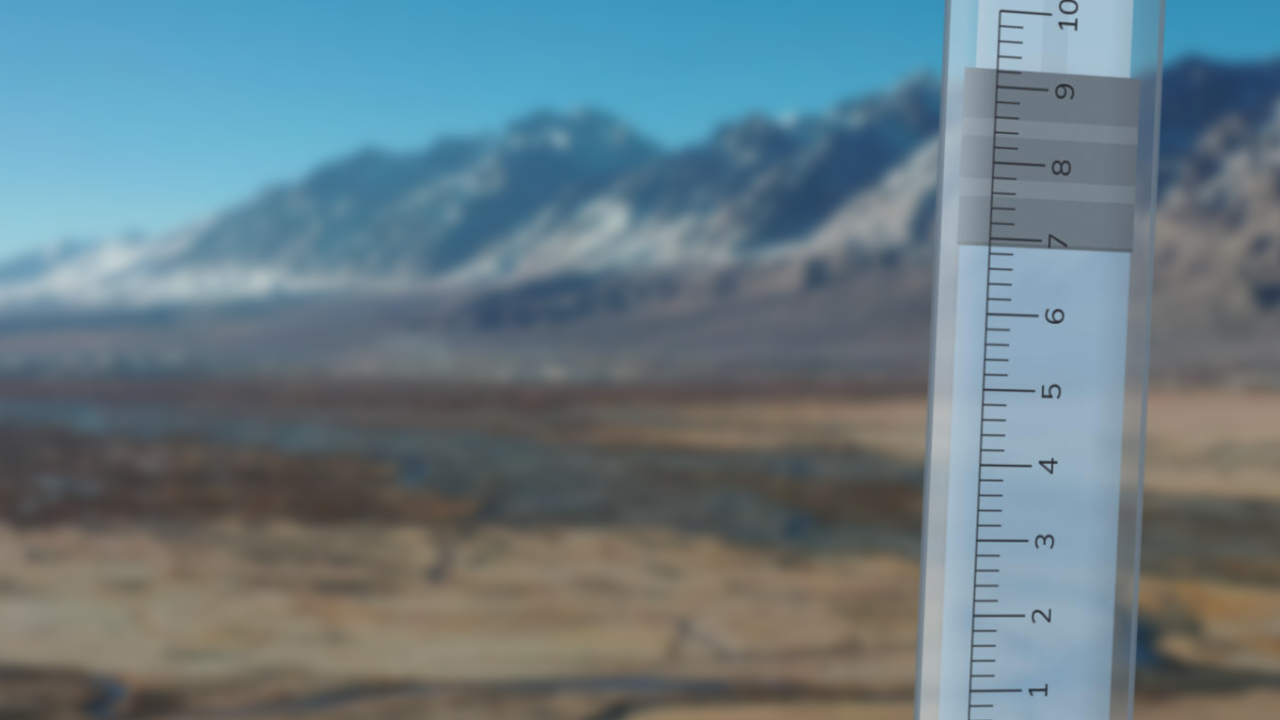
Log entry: 6.9 mL
